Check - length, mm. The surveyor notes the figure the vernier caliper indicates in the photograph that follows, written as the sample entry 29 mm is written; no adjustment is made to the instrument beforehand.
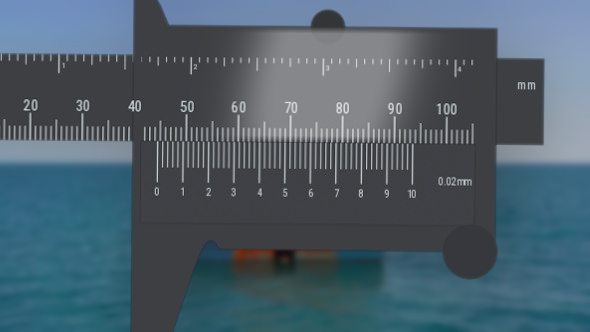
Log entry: 44.5 mm
